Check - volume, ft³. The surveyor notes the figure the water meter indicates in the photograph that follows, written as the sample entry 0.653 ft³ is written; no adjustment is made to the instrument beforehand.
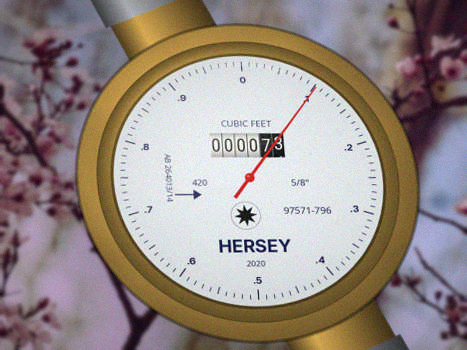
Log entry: 73.10 ft³
